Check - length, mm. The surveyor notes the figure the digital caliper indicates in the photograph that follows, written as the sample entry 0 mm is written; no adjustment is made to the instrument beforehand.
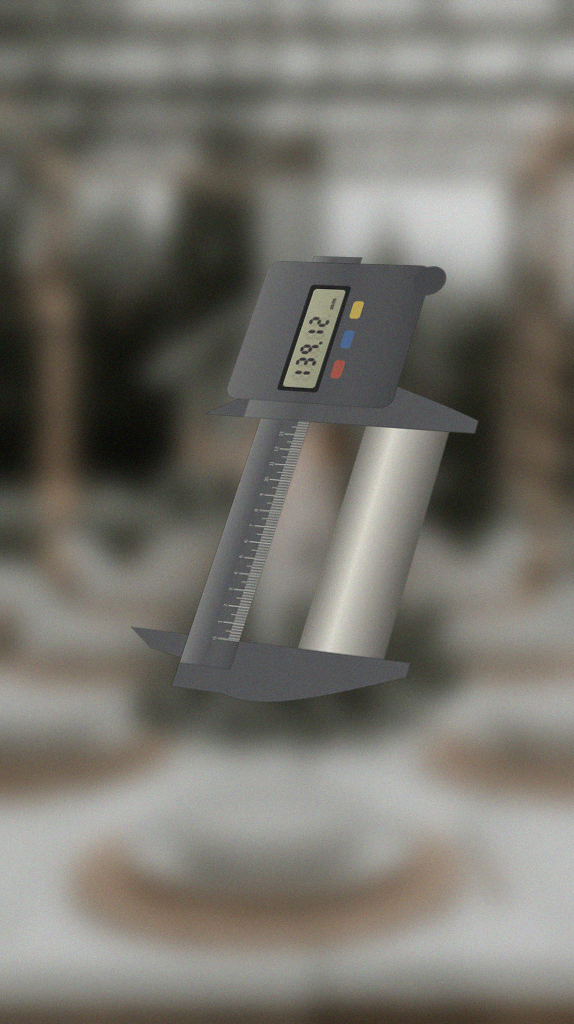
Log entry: 139.12 mm
